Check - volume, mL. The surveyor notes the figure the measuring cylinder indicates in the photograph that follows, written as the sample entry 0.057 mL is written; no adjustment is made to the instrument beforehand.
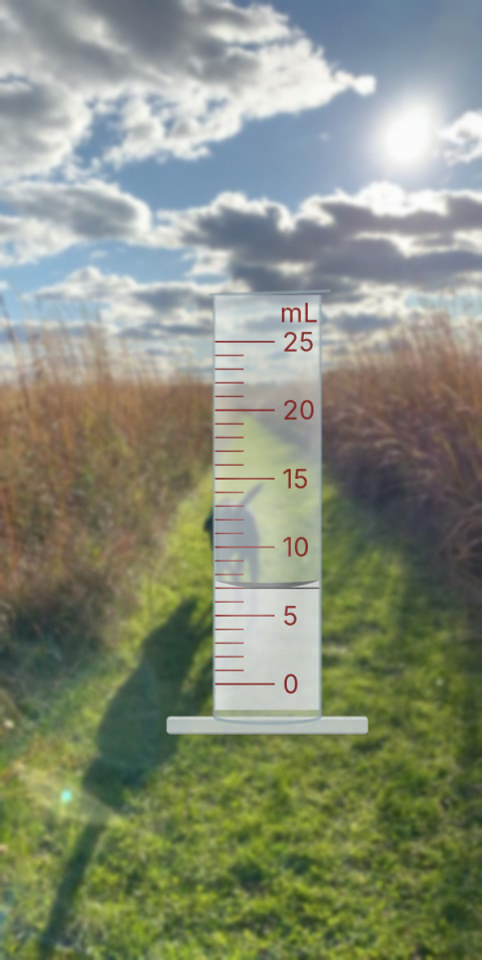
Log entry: 7 mL
